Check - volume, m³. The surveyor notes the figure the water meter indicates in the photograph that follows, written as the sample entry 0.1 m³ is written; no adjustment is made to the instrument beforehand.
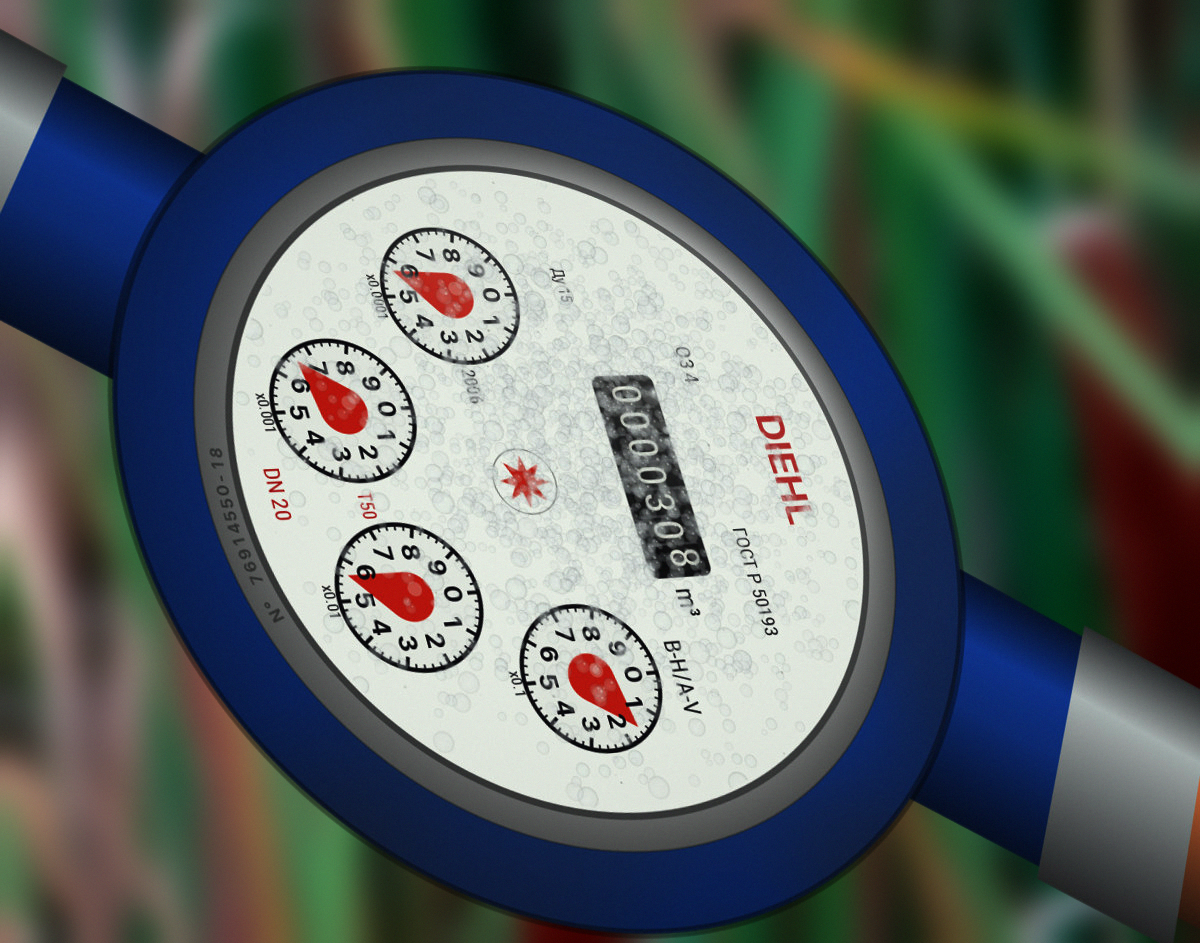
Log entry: 308.1565 m³
